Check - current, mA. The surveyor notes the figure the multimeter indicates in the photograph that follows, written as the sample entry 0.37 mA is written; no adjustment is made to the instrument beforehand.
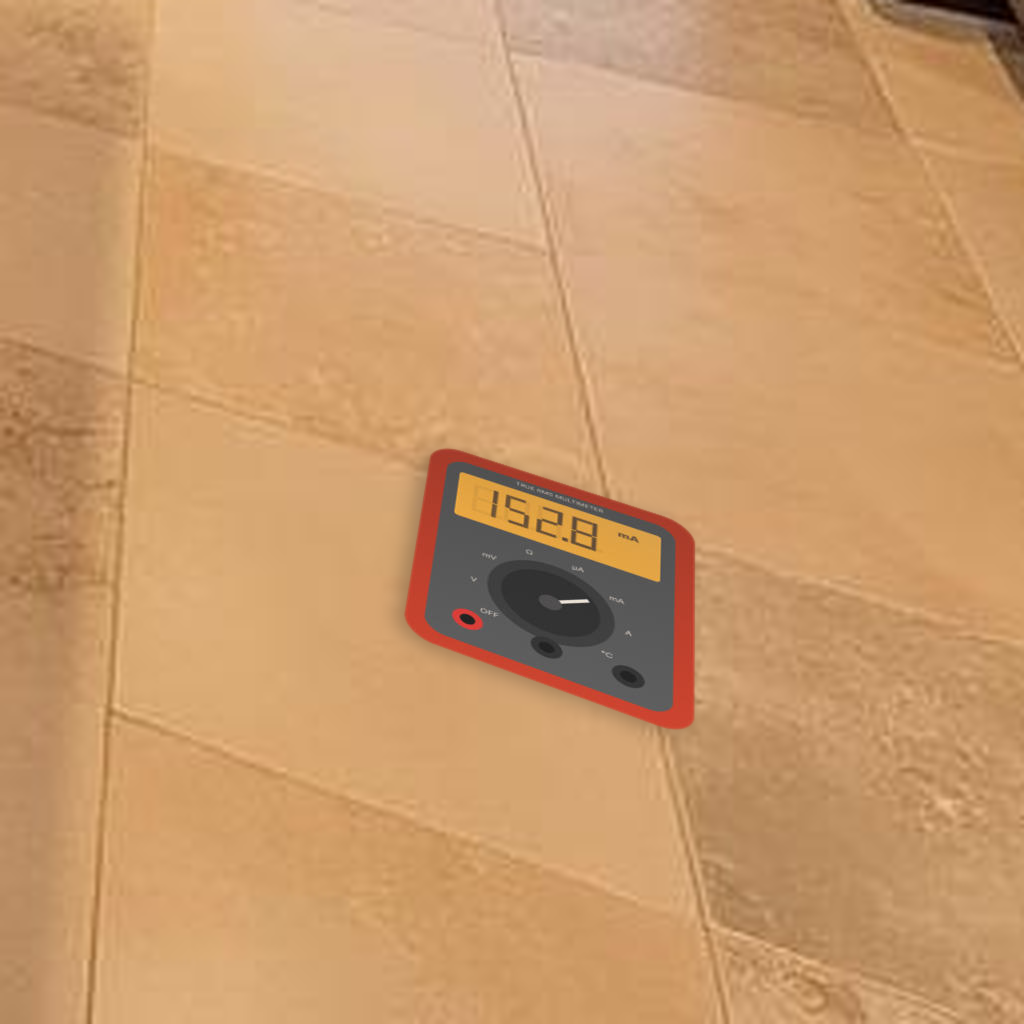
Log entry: 152.8 mA
